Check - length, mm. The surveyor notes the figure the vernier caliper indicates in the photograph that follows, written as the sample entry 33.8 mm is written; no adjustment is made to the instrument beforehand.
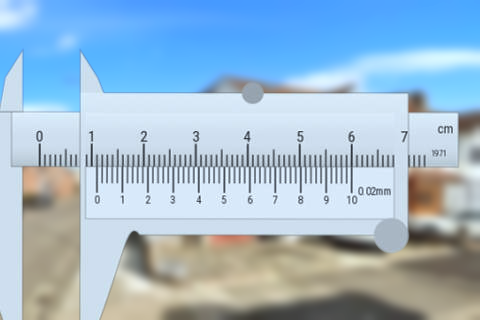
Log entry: 11.0 mm
